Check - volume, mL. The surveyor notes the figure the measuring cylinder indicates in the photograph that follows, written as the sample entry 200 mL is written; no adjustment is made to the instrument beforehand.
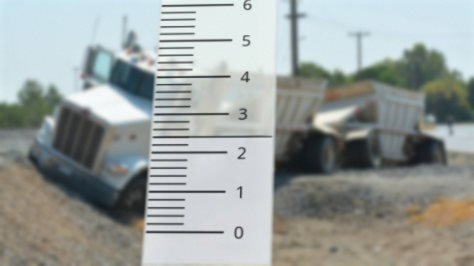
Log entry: 2.4 mL
